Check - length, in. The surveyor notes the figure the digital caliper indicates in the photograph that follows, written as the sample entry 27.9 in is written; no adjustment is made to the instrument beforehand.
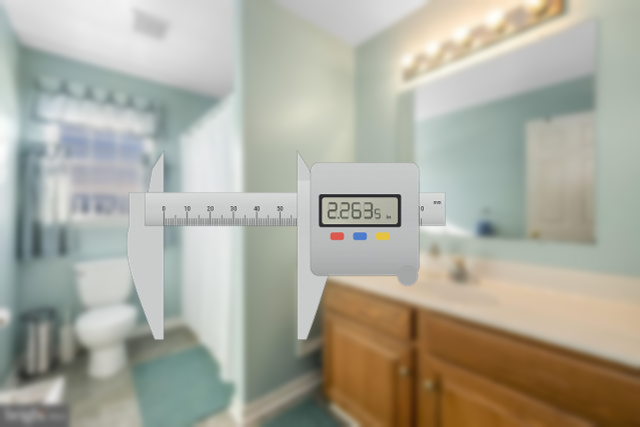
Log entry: 2.2635 in
